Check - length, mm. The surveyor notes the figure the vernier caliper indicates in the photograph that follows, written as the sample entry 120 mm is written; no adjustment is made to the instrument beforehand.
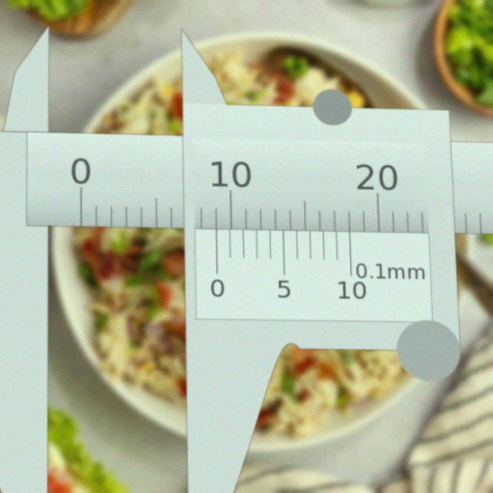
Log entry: 9.0 mm
